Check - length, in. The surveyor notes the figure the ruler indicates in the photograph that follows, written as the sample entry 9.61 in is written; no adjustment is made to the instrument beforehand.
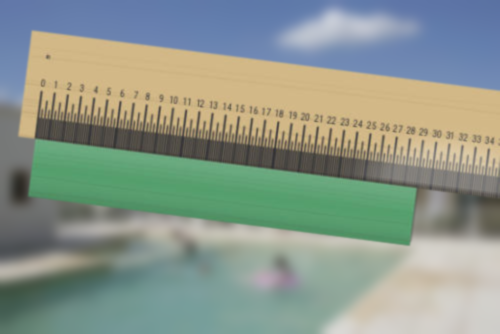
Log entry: 29 in
